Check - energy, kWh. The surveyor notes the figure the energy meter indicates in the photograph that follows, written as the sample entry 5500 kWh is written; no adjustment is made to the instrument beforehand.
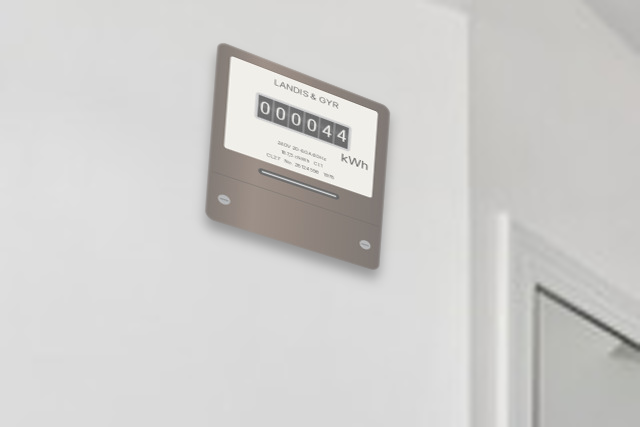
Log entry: 44 kWh
